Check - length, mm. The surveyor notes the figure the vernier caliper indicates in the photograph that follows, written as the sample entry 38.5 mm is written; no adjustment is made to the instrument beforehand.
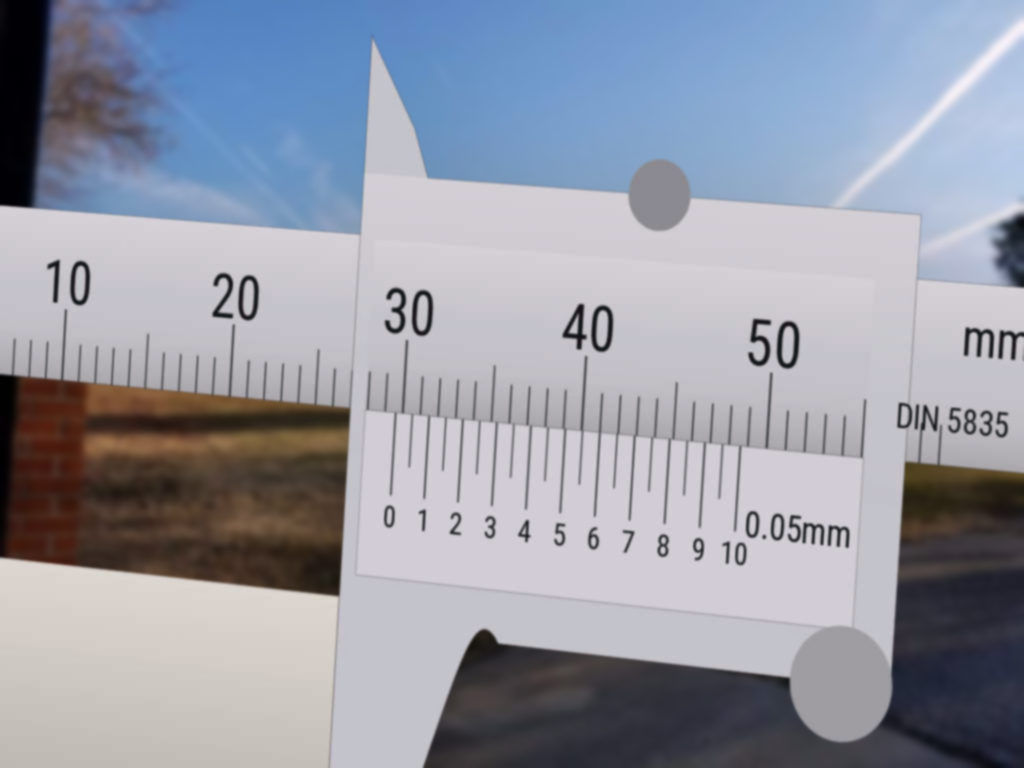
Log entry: 29.6 mm
